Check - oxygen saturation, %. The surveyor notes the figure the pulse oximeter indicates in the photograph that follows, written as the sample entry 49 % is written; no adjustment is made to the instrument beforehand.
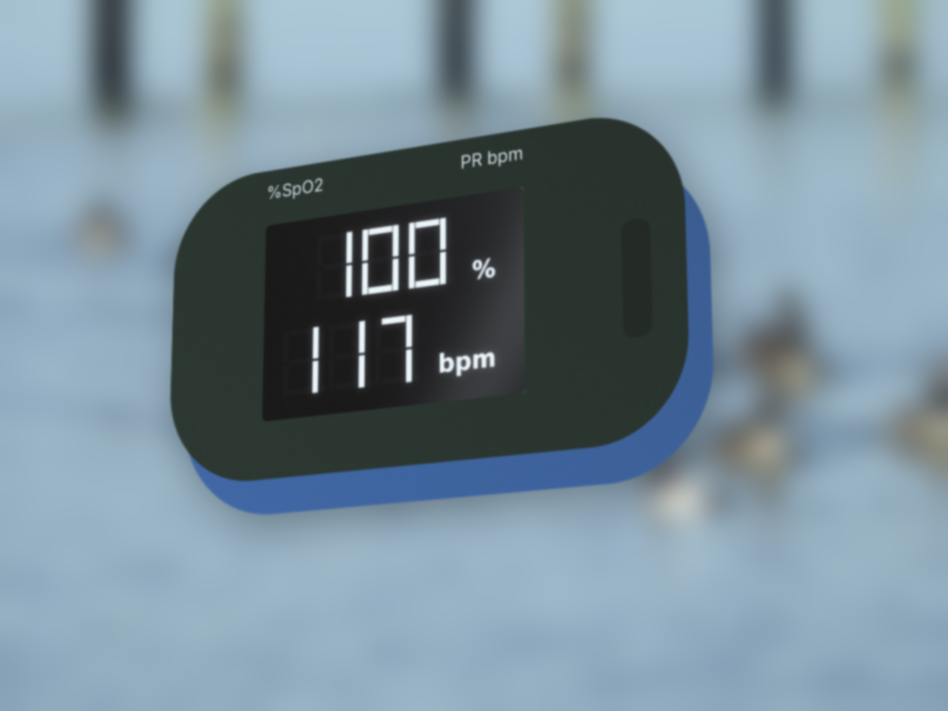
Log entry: 100 %
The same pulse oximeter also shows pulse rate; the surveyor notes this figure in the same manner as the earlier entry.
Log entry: 117 bpm
